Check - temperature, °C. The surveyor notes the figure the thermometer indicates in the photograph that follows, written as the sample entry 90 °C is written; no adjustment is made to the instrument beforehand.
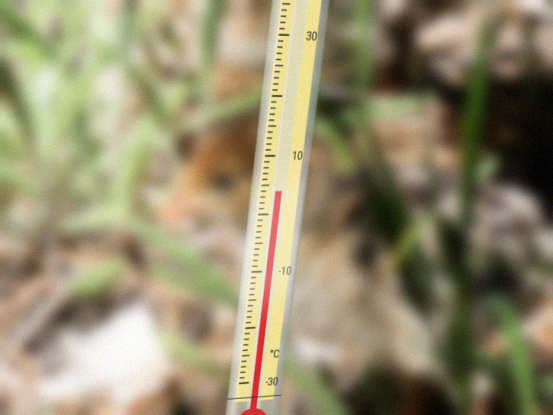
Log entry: 4 °C
